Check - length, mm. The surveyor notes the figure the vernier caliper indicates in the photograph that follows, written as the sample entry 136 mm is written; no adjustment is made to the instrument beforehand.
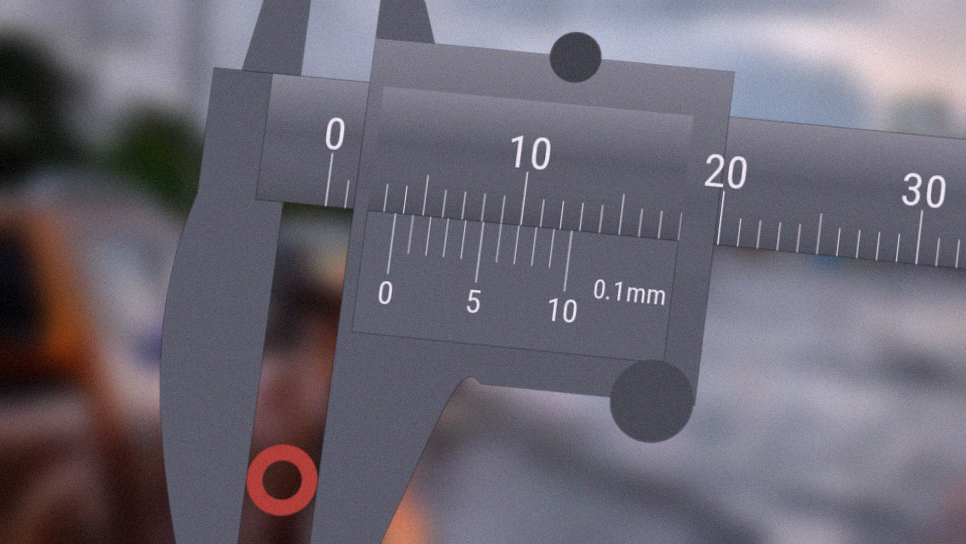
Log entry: 3.6 mm
